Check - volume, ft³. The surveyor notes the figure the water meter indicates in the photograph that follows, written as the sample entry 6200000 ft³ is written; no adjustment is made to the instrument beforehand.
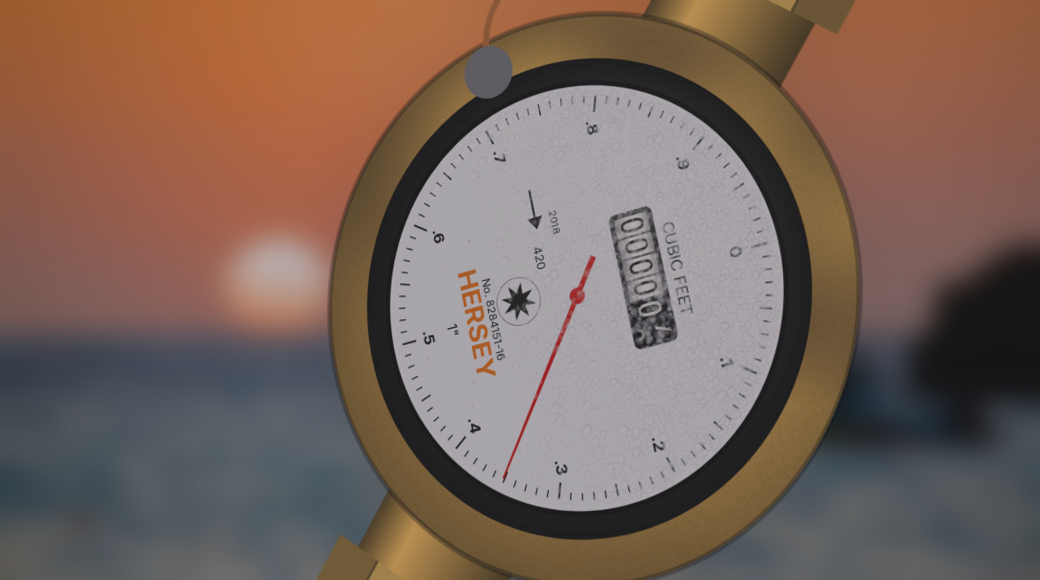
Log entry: 7.35 ft³
